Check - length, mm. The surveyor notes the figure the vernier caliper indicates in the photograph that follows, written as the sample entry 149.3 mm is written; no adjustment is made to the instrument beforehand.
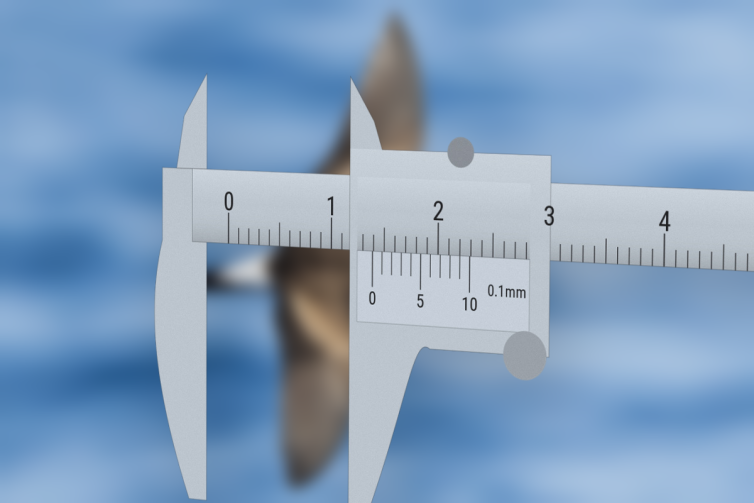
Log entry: 13.9 mm
